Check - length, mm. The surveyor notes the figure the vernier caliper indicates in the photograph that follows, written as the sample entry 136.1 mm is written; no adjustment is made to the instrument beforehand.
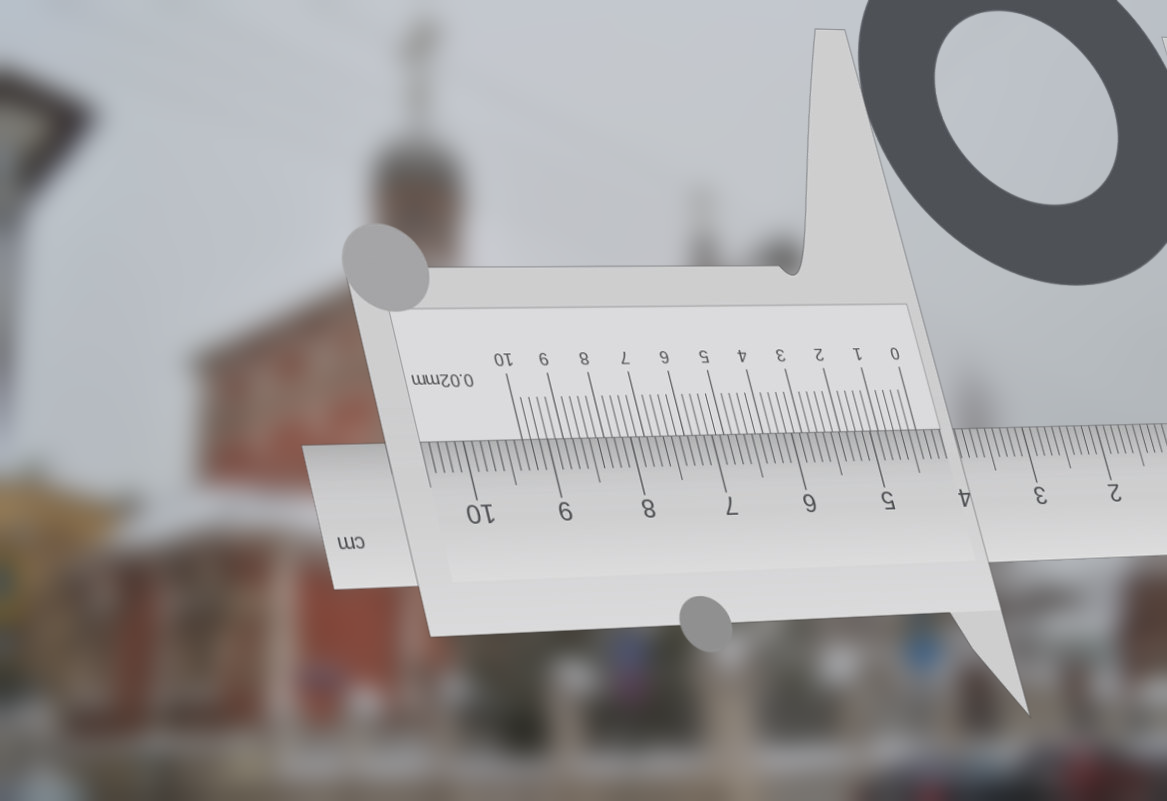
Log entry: 44.0 mm
